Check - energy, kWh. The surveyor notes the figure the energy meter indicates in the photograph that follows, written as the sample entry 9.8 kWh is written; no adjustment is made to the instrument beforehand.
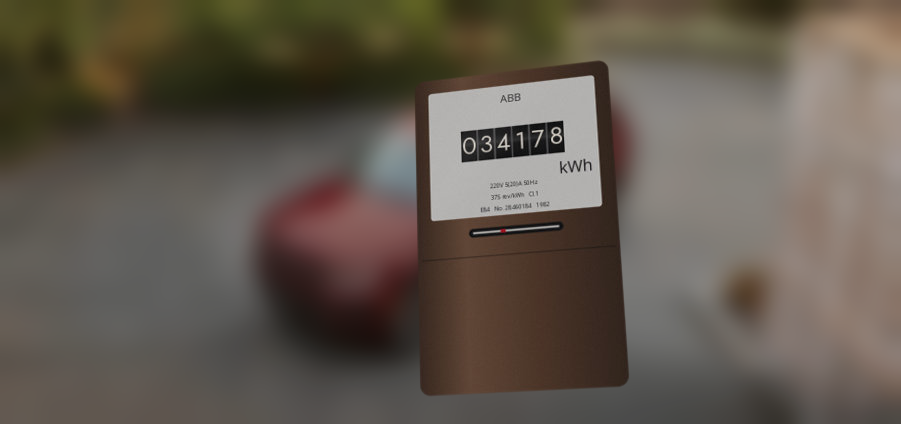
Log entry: 34178 kWh
